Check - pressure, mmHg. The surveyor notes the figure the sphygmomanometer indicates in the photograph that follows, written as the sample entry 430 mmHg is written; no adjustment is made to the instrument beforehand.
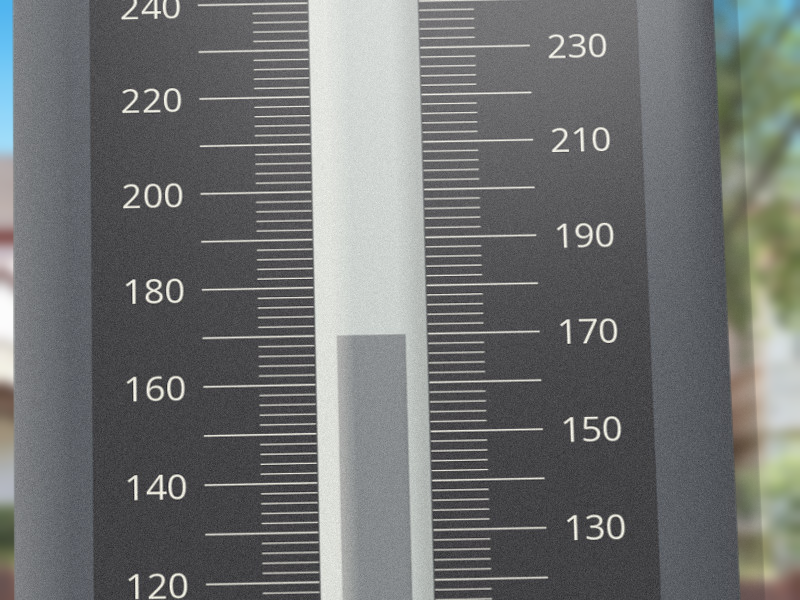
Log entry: 170 mmHg
